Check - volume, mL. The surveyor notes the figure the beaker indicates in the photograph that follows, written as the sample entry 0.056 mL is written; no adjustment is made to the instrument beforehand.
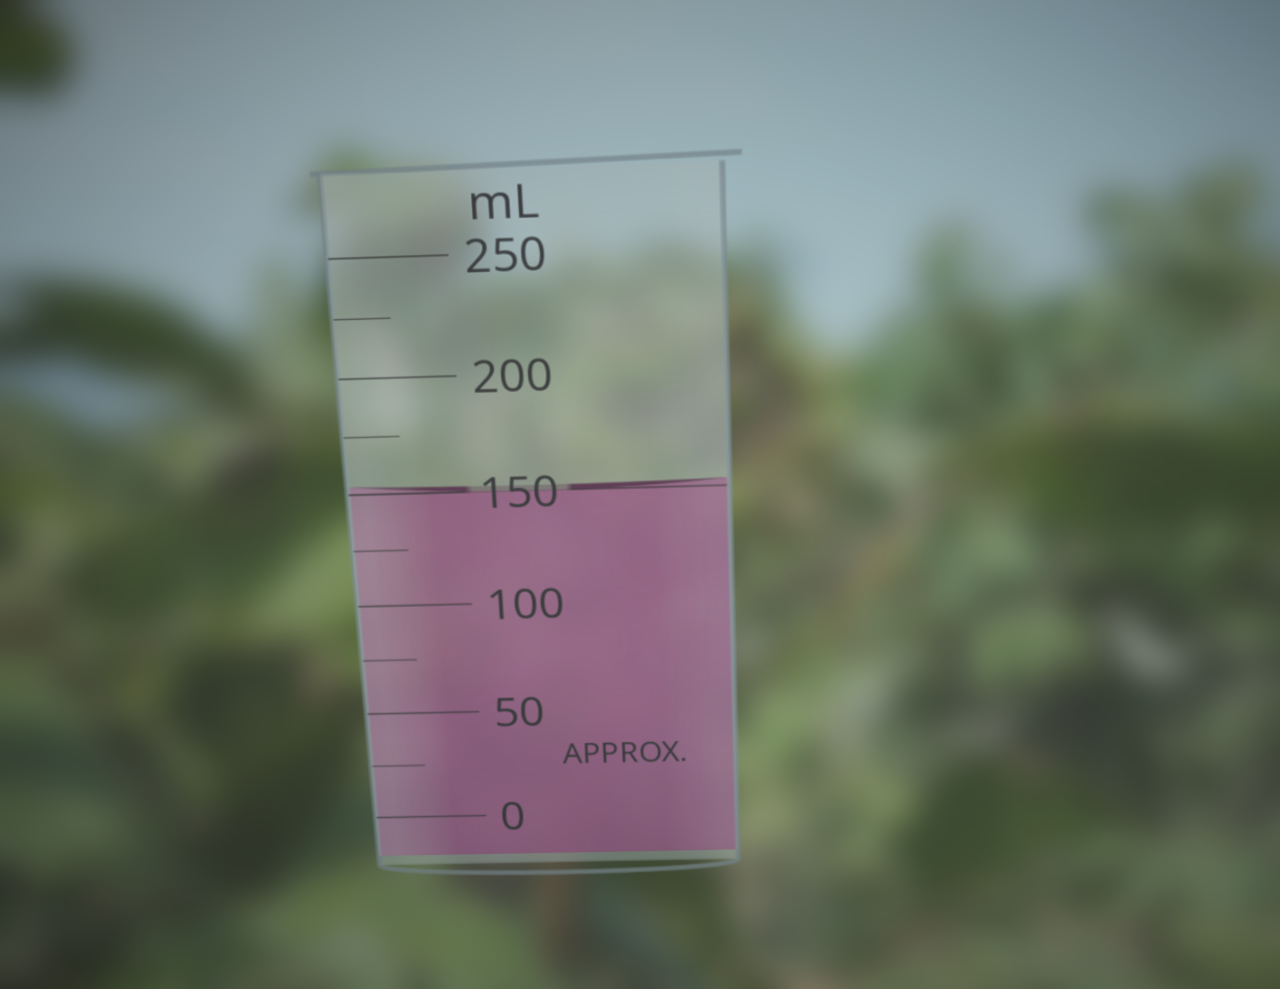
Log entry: 150 mL
